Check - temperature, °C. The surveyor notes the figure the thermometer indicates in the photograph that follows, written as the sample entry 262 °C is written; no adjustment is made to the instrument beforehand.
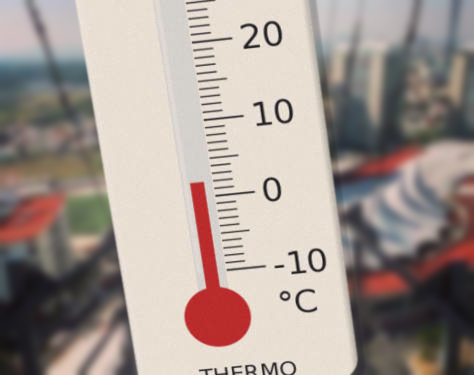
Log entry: 2 °C
